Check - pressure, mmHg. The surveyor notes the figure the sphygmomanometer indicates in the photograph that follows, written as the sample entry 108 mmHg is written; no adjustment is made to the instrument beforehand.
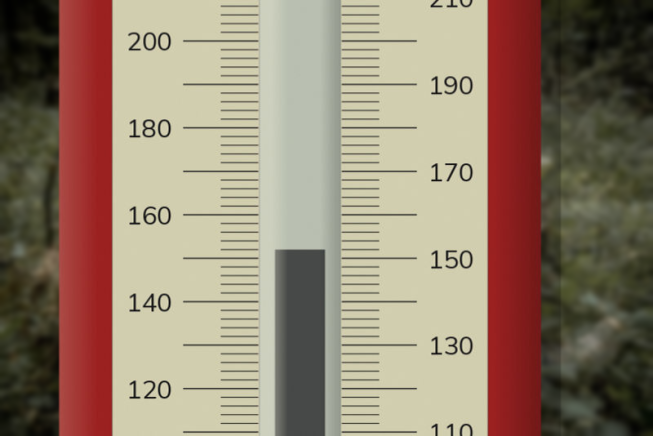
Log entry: 152 mmHg
